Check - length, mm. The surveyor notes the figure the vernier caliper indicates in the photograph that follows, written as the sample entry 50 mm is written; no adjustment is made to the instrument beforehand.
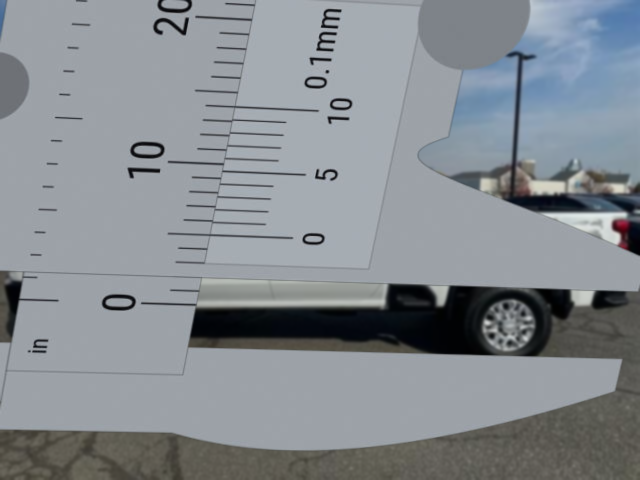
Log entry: 5.0 mm
